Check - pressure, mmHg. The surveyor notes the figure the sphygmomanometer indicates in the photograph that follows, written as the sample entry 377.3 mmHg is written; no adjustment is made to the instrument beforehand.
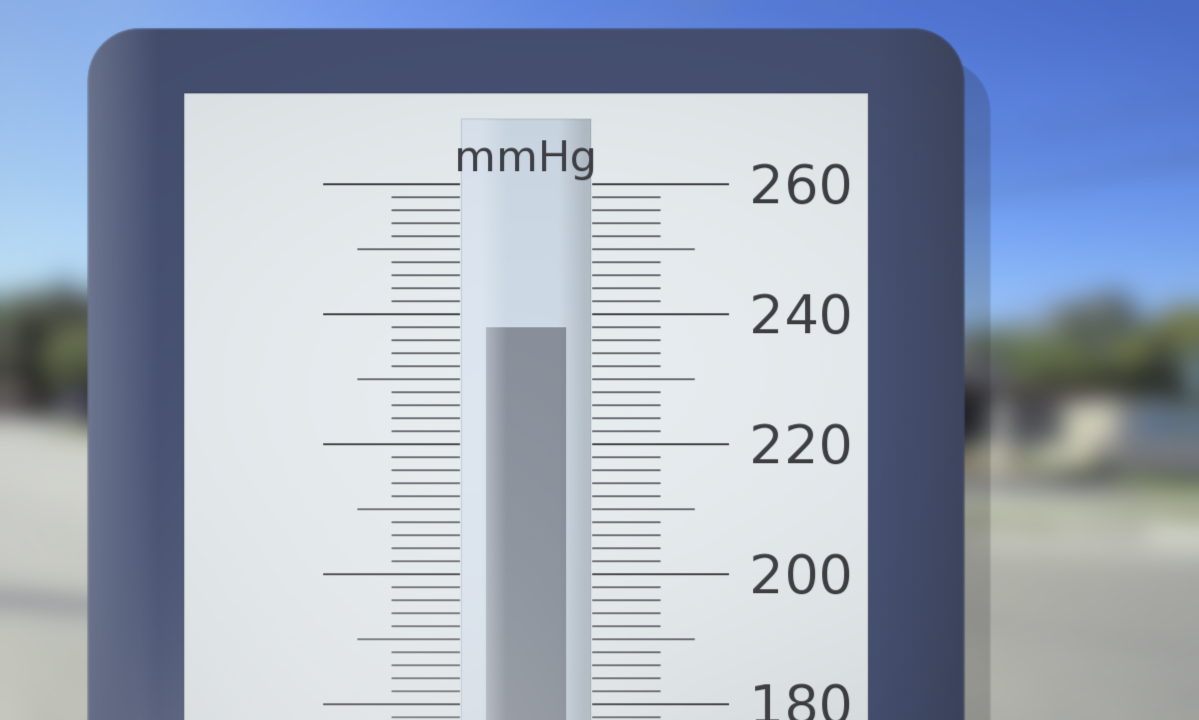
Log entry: 238 mmHg
